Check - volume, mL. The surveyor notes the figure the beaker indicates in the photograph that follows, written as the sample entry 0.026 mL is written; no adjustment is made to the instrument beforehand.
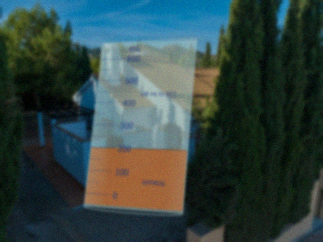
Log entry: 200 mL
